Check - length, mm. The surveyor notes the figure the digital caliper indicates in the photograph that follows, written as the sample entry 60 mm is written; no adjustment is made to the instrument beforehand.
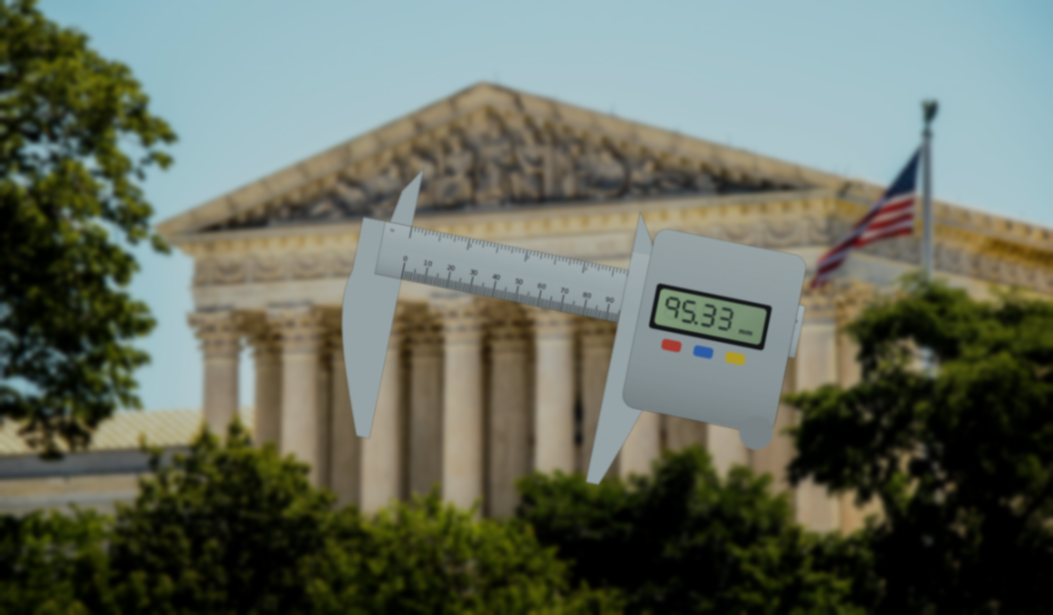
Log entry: 95.33 mm
